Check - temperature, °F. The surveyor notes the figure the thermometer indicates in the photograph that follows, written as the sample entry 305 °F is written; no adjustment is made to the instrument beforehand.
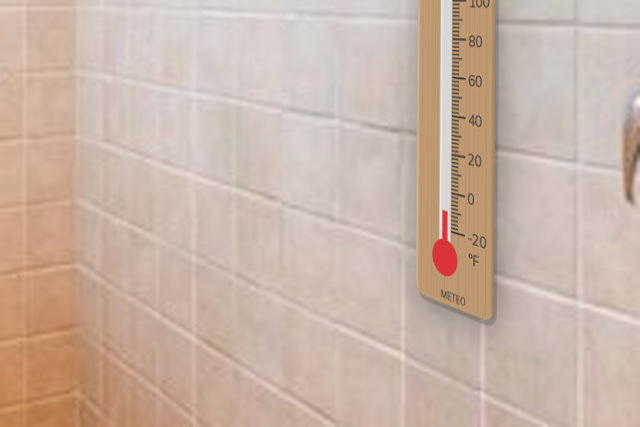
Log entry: -10 °F
